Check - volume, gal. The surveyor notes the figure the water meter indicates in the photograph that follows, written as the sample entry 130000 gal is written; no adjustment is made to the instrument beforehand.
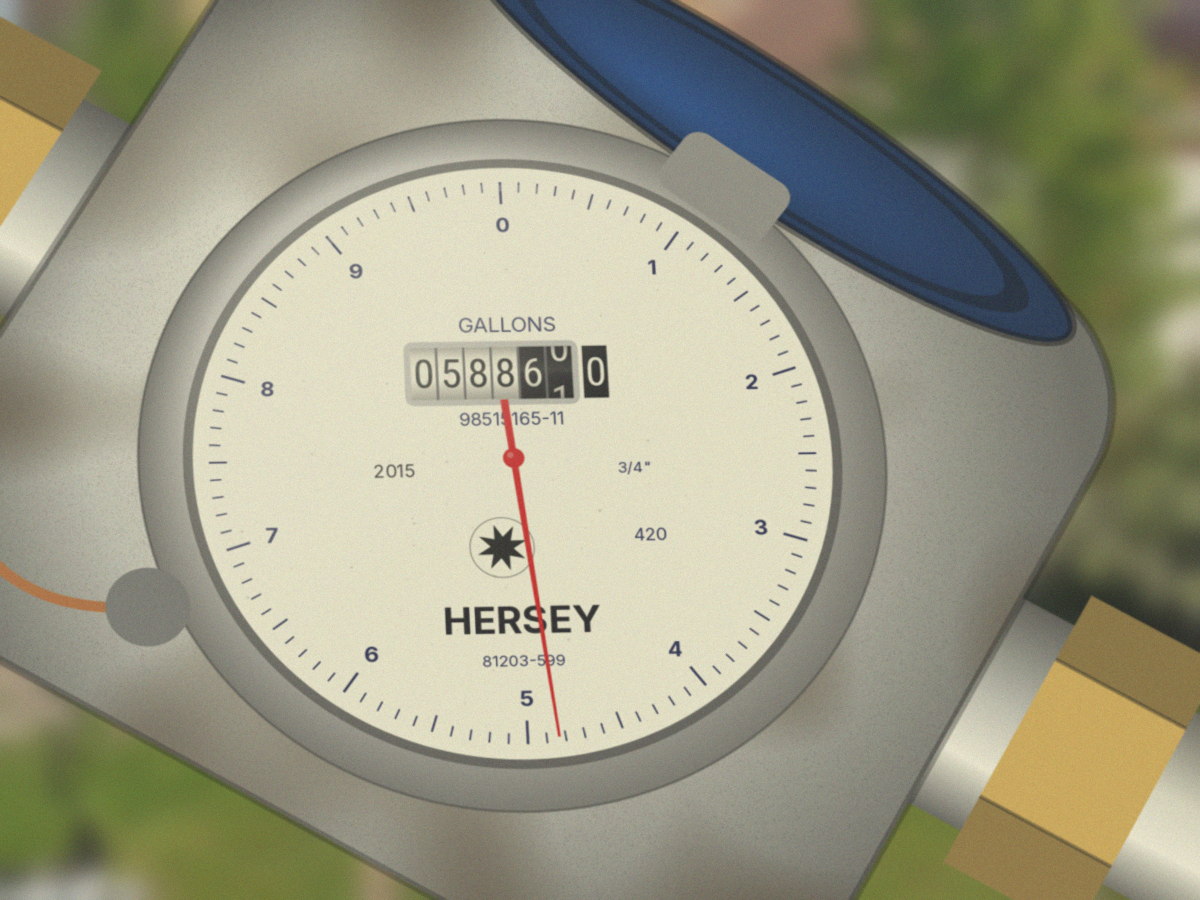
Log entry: 588604.8 gal
